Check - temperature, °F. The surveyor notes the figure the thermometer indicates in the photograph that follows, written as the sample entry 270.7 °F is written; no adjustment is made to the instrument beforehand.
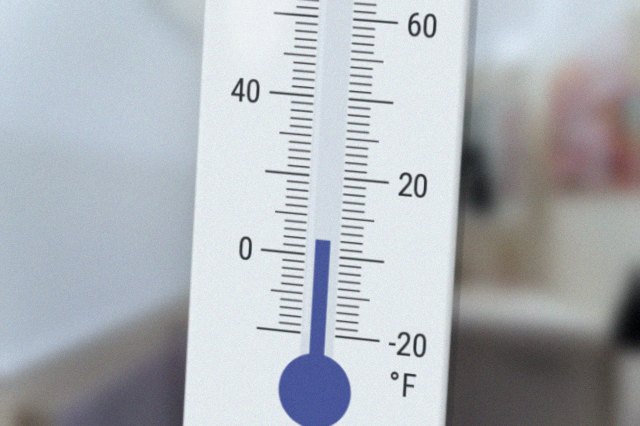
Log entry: 4 °F
